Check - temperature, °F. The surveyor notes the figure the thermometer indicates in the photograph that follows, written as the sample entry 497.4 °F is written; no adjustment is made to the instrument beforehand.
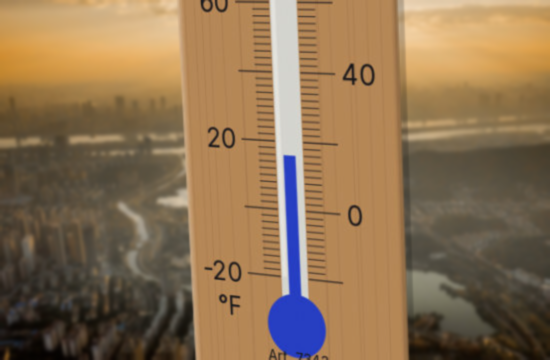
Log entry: 16 °F
